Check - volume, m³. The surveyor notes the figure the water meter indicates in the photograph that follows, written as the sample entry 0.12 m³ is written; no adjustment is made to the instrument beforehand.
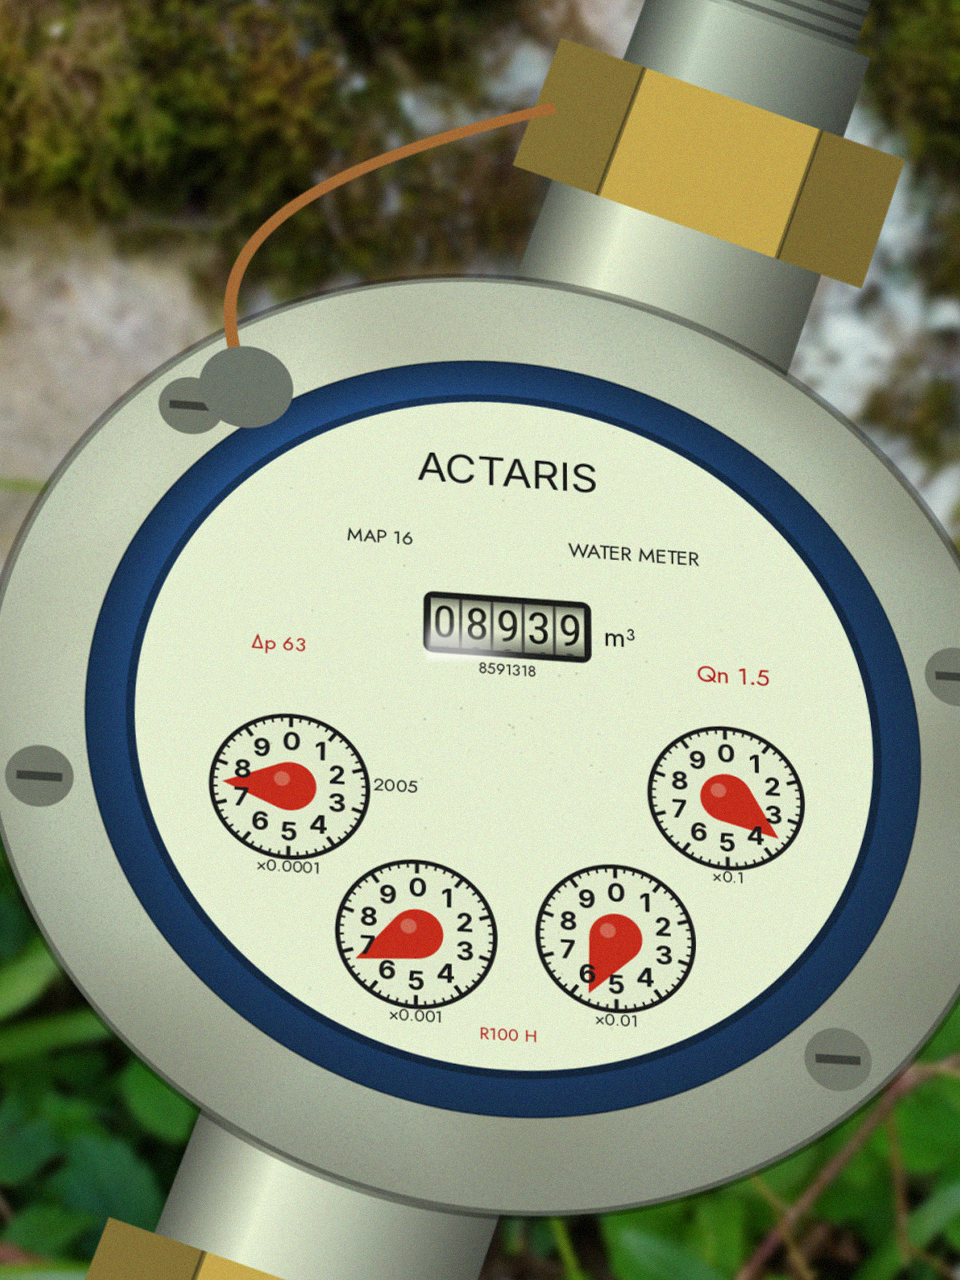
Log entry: 8939.3567 m³
